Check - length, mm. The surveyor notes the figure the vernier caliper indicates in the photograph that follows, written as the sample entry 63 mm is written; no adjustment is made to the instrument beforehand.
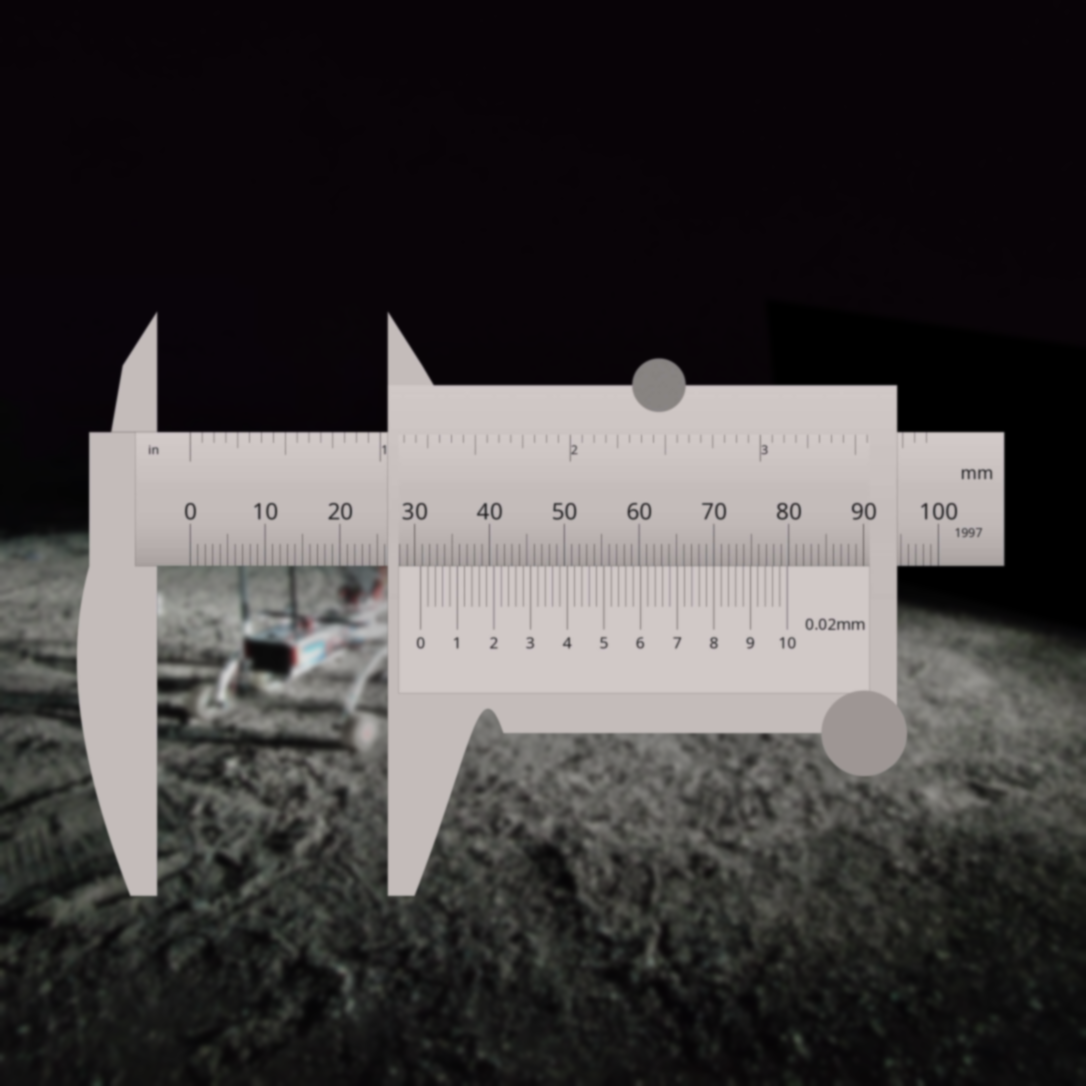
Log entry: 30.8 mm
